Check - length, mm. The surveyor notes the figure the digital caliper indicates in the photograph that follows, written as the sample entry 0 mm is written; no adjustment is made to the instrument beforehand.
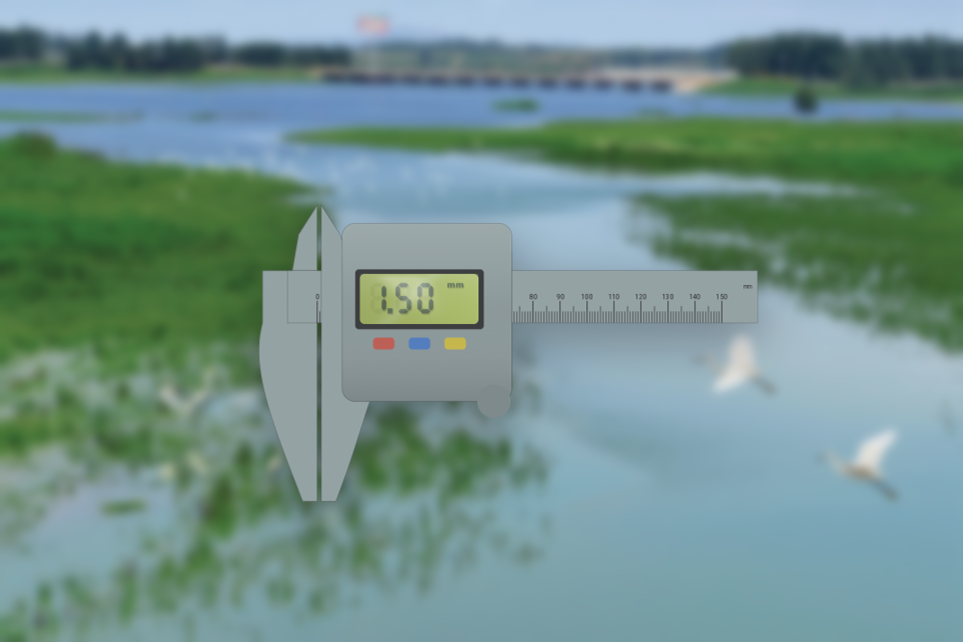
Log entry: 1.50 mm
